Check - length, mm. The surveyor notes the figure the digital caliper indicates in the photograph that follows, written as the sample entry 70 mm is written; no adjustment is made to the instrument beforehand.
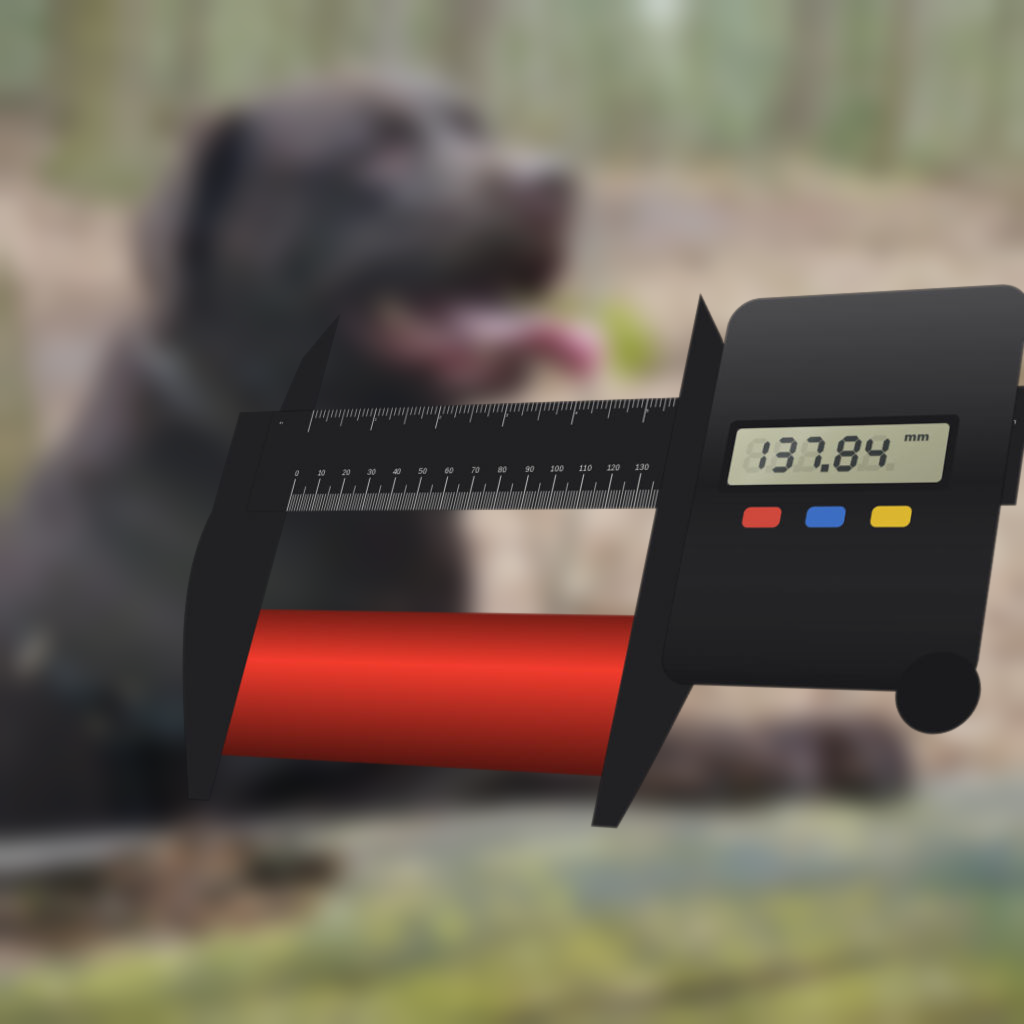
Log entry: 137.84 mm
